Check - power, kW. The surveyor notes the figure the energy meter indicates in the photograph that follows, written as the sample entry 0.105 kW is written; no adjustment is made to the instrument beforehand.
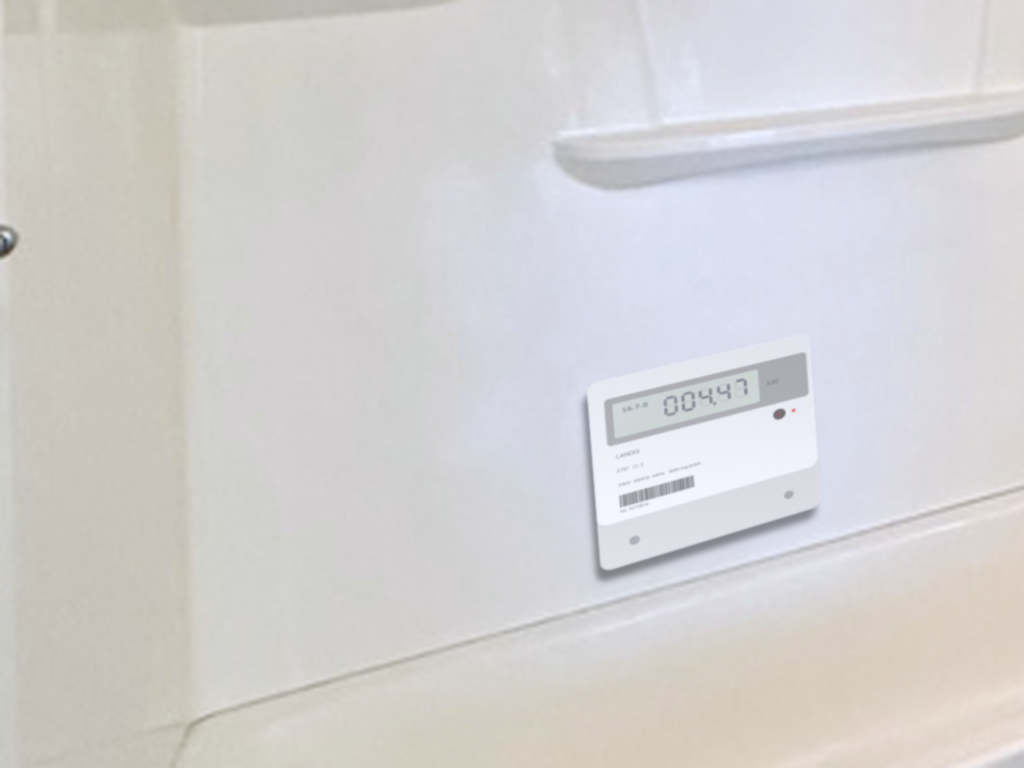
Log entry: 4.47 kW
